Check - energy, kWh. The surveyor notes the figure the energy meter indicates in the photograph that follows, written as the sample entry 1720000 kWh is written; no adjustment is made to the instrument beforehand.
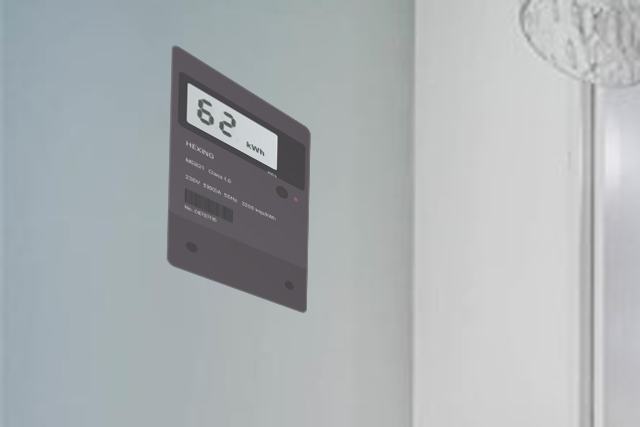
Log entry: 62 kWh
